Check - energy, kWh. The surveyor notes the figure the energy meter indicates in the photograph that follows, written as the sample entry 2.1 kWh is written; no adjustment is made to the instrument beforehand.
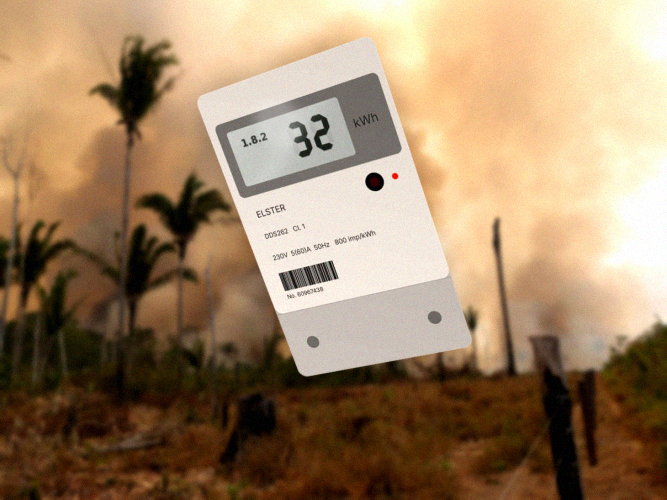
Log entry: 32 kWh
